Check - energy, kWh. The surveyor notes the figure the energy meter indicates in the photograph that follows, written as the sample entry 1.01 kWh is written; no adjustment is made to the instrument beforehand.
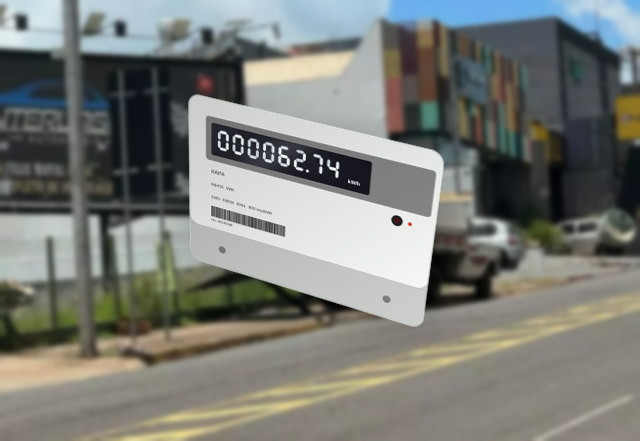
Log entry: 62.74 kWh
